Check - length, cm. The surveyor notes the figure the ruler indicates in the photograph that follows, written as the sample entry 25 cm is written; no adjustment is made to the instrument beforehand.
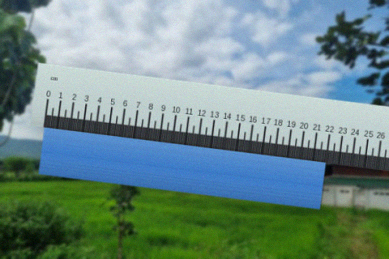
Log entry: 22 cm
